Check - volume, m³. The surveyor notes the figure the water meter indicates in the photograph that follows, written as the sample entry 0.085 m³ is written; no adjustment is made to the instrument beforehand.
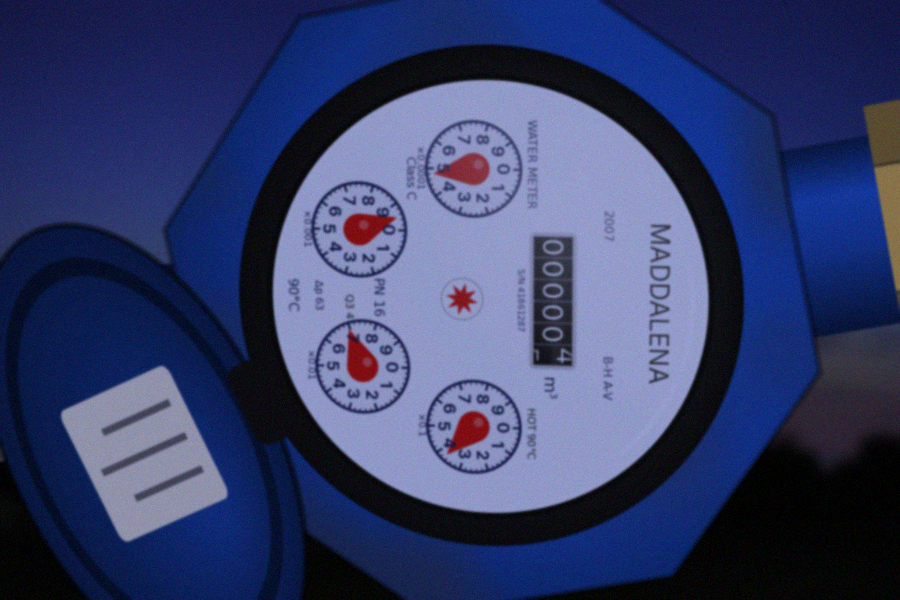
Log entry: 4.3694 m³
